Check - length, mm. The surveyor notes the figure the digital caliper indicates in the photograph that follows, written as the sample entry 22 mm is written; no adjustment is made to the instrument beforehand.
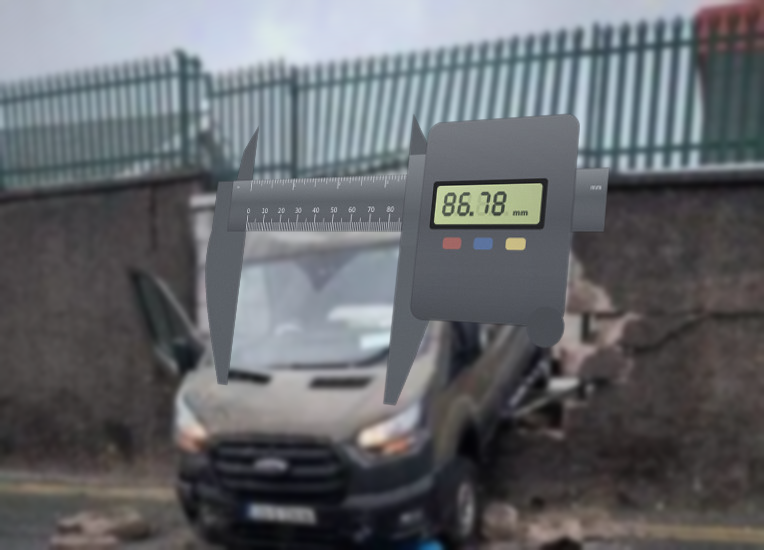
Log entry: 86.78 mm
